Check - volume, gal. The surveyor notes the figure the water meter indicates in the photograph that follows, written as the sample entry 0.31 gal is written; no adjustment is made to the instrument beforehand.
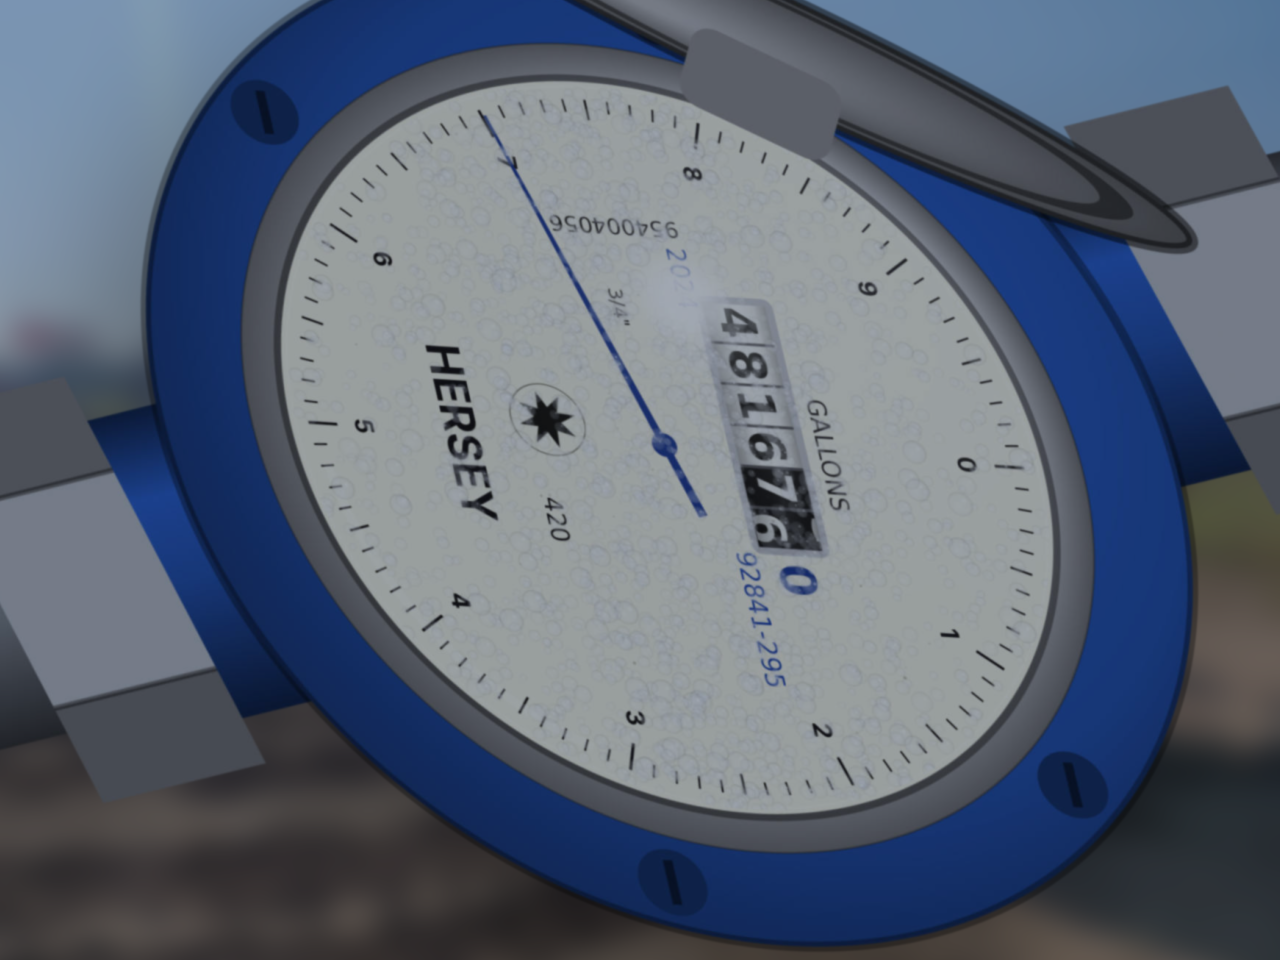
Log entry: 4816757.0 gal
